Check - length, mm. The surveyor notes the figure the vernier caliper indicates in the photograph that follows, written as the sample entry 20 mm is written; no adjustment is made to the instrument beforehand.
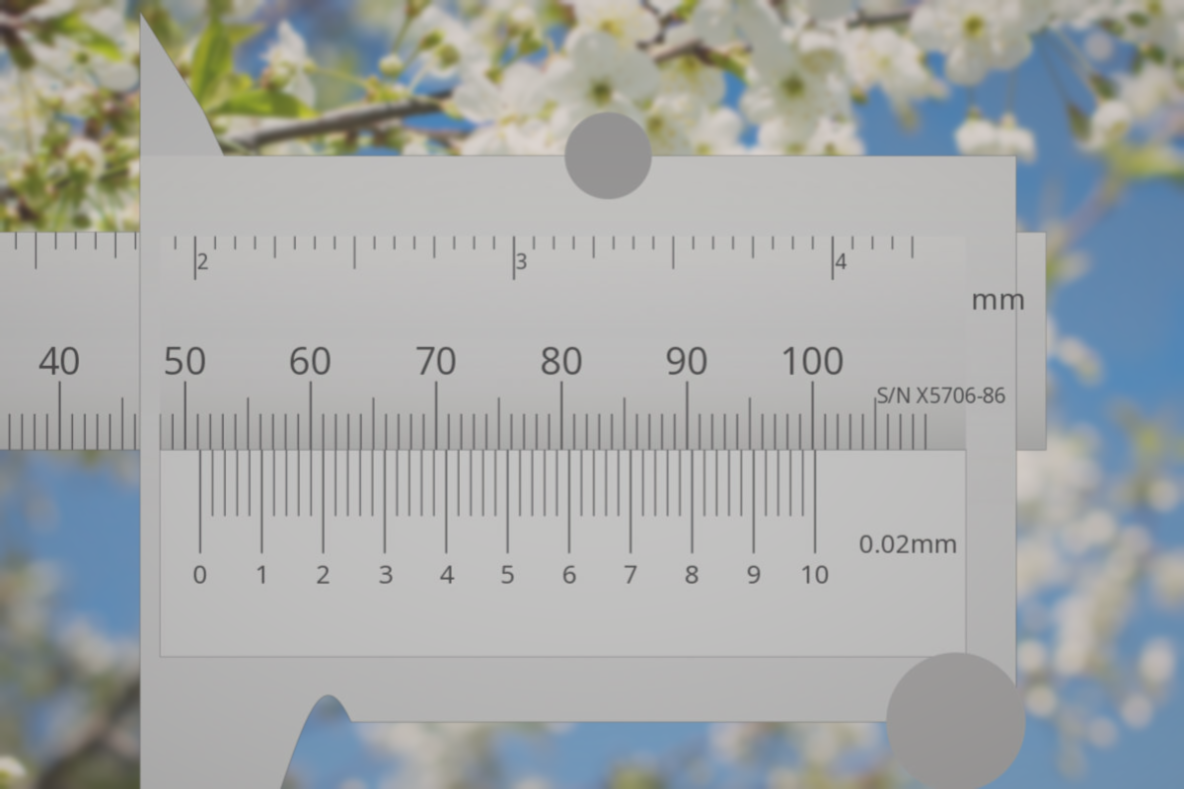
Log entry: 51.2 mm
